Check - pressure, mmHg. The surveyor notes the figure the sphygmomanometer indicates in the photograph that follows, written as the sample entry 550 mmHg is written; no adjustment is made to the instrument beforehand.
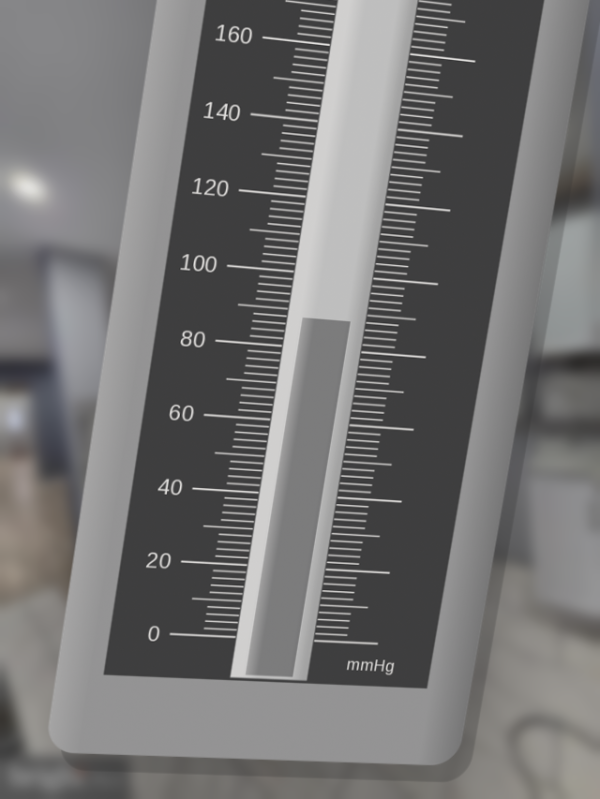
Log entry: 88 mmHg
